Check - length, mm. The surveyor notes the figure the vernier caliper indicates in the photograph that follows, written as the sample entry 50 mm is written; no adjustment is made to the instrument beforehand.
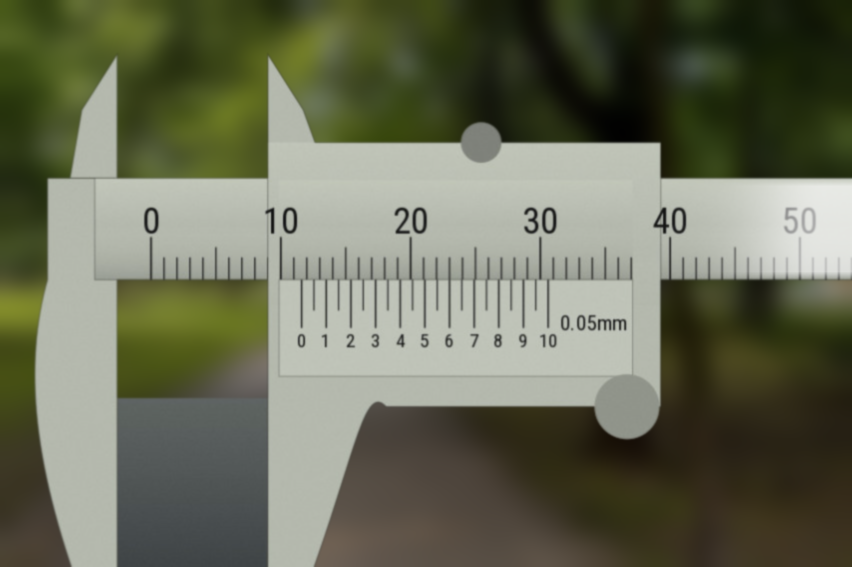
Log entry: 11.6 mm
